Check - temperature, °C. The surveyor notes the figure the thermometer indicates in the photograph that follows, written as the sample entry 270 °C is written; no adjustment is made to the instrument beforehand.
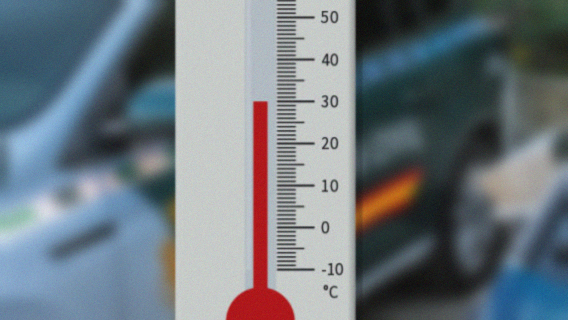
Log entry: 30 °C
